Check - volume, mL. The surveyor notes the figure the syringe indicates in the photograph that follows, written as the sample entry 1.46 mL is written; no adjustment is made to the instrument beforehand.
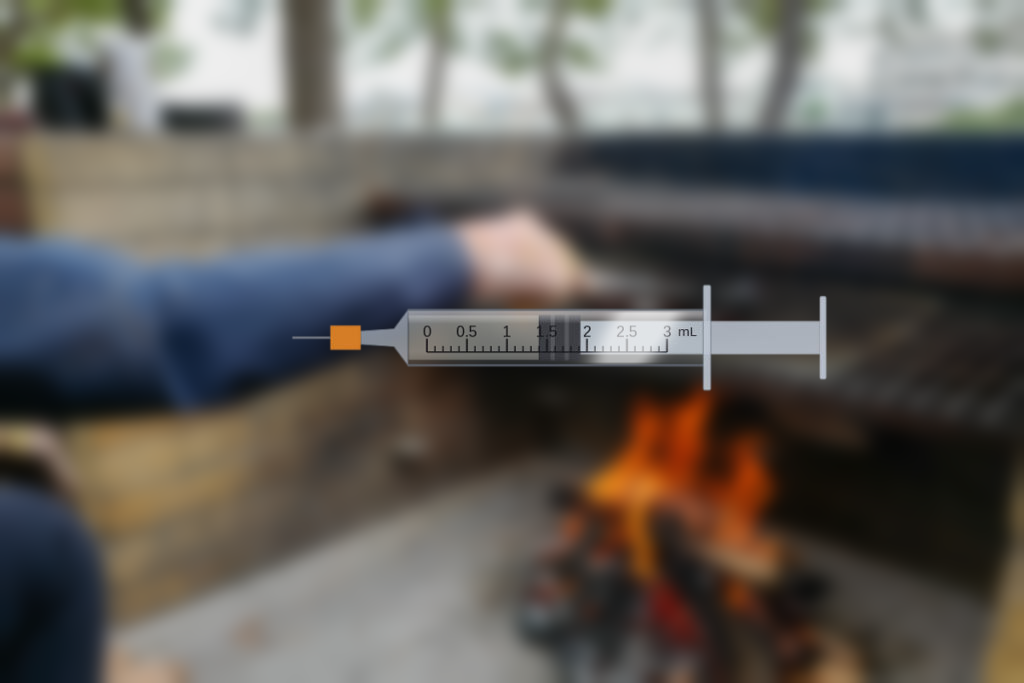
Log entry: 1.4 mL
